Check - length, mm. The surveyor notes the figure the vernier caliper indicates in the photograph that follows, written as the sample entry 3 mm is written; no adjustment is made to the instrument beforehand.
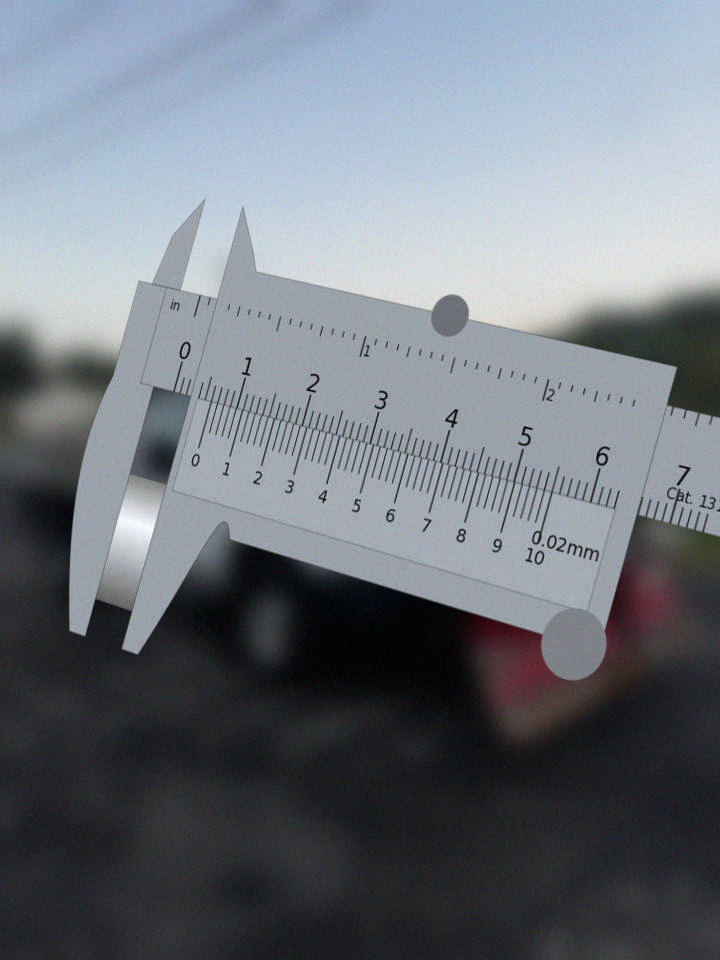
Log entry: 6.0 mm
